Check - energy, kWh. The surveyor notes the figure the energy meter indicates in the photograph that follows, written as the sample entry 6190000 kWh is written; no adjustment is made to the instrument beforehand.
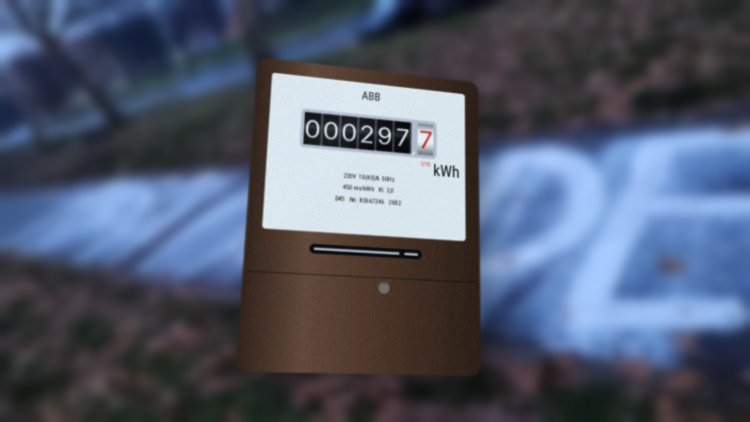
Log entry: 297.7 kWh
